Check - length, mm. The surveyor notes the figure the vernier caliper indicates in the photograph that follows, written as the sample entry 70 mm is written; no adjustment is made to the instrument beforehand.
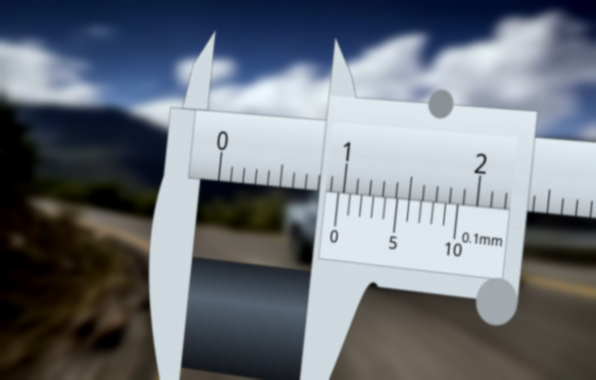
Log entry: 9.6 mm
